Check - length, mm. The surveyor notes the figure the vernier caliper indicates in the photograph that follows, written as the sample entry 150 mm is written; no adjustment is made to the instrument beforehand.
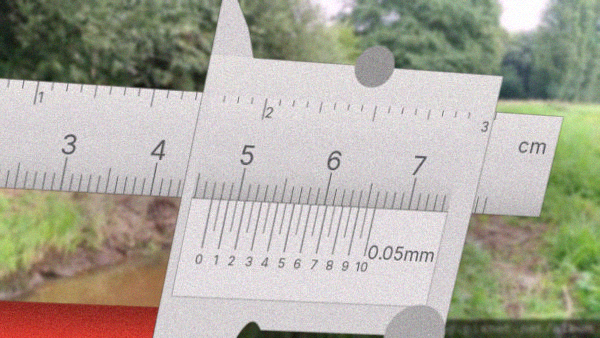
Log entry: 47.0 mm
